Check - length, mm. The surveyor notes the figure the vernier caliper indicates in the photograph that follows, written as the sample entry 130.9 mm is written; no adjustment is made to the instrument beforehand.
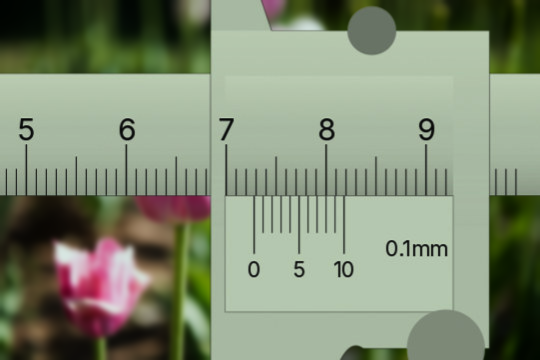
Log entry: 72.8 mm
